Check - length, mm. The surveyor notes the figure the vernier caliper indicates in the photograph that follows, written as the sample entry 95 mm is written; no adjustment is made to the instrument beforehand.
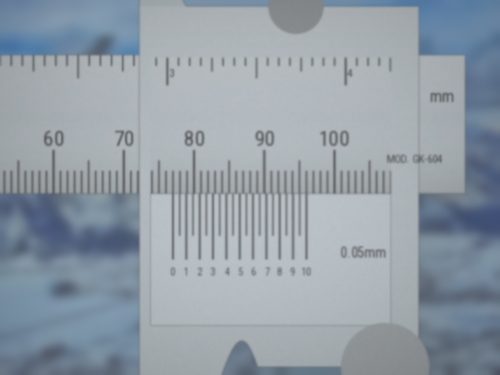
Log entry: 77.0 mm
